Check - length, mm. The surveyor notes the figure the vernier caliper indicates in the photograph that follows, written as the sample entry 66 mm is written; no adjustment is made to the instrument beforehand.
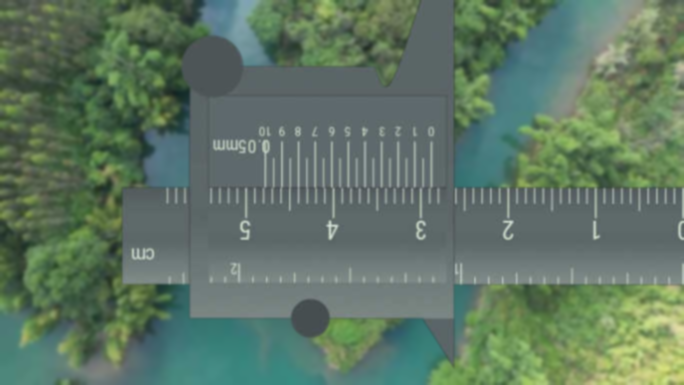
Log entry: 28.8 mm
